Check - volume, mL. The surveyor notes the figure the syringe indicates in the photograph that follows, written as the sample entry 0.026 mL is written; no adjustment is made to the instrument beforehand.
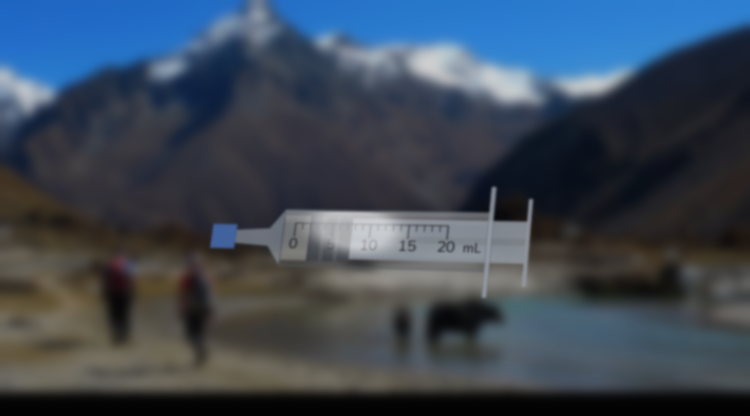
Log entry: 2 mL
